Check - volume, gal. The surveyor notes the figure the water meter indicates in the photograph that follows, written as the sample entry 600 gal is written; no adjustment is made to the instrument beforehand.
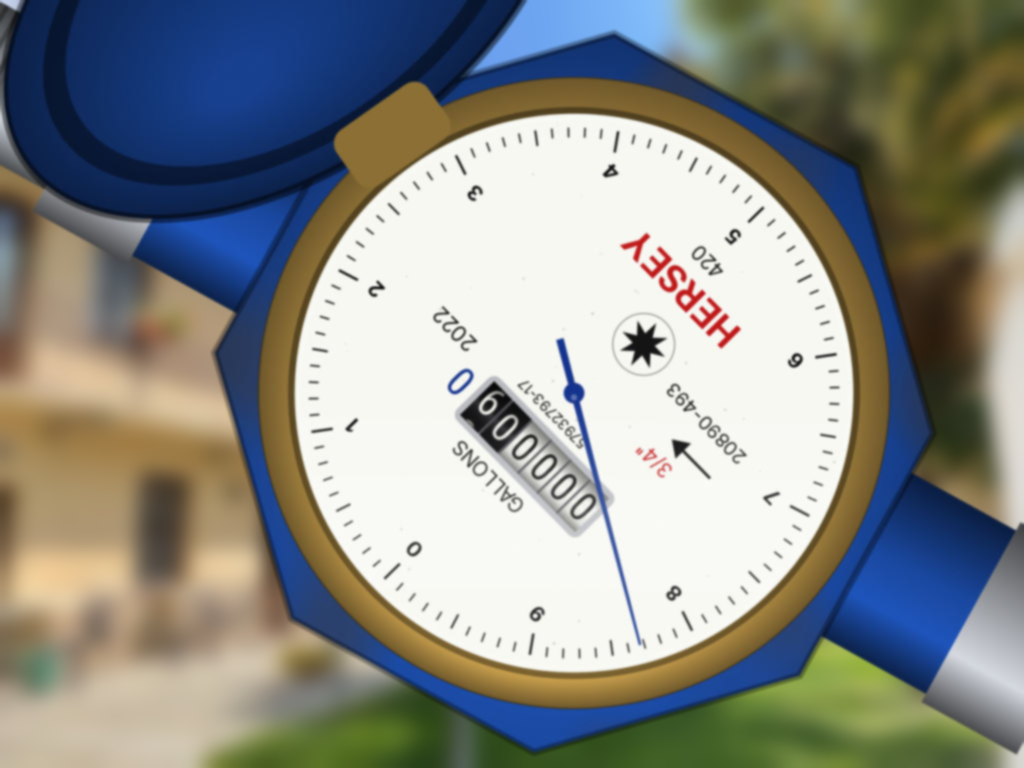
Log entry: 88.3 gal
